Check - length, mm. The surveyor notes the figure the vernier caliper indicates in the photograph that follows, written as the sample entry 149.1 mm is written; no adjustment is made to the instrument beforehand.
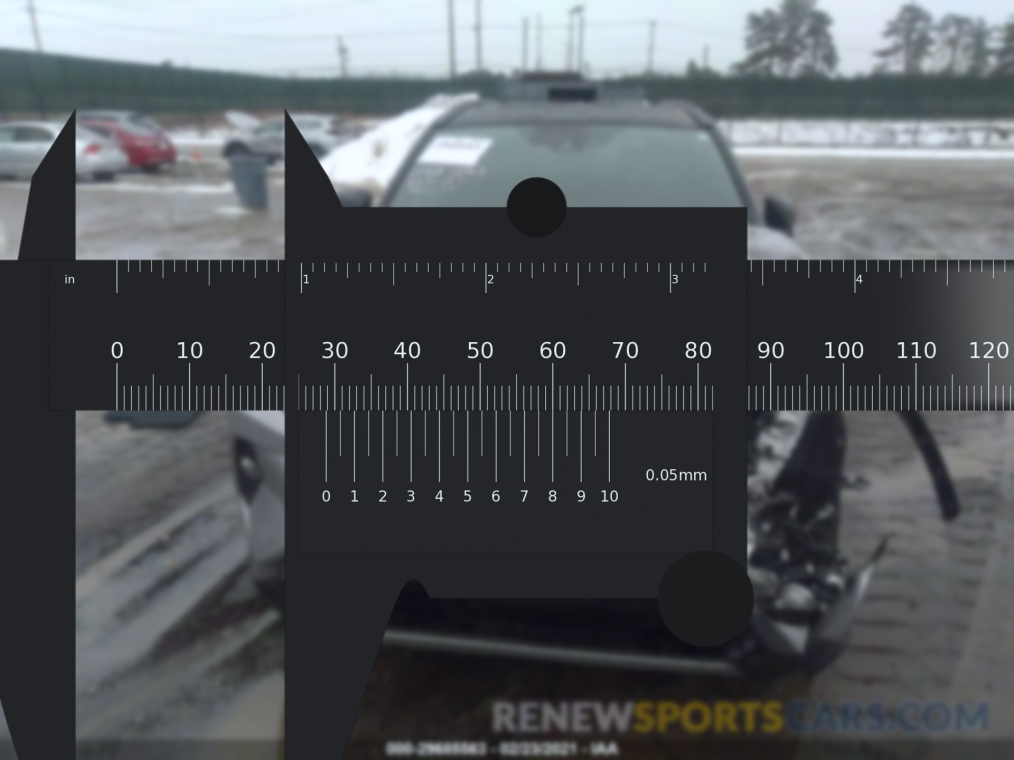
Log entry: 28.8 mm
